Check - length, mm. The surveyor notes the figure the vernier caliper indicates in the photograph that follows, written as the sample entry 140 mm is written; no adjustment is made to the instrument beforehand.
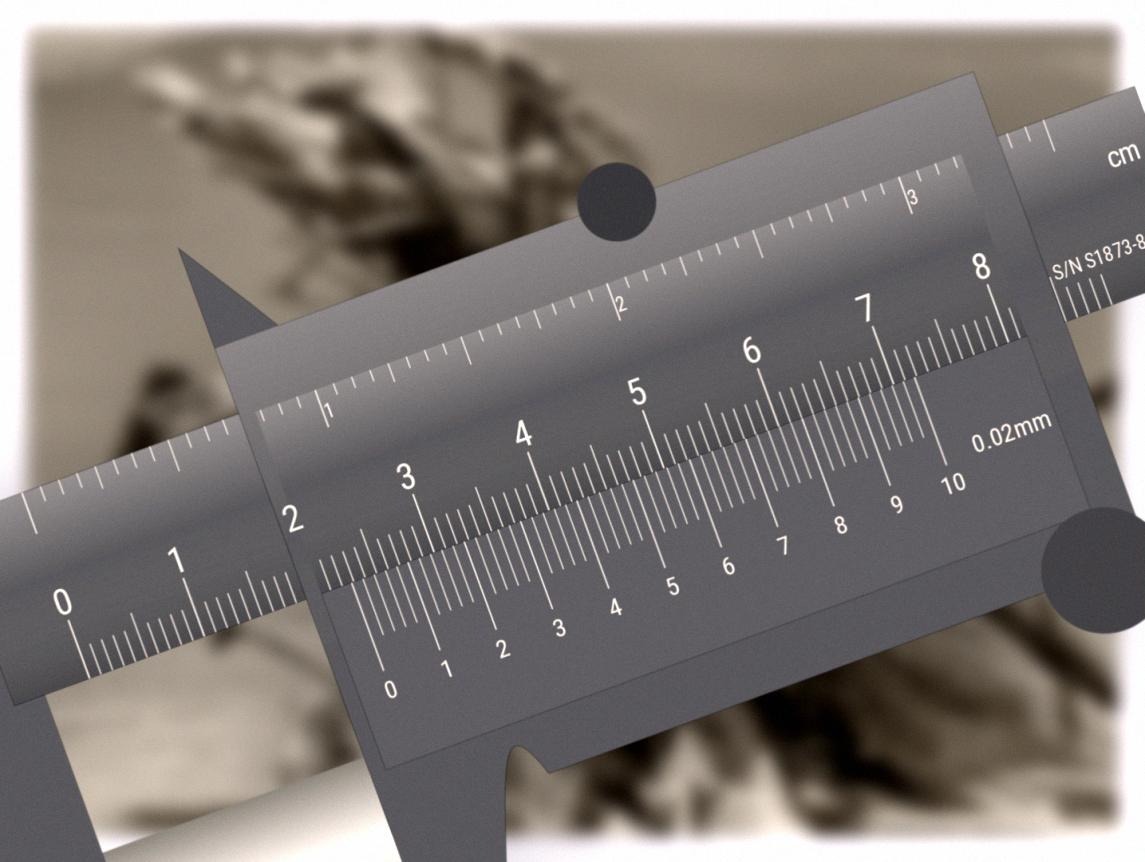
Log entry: 22.8 mm
